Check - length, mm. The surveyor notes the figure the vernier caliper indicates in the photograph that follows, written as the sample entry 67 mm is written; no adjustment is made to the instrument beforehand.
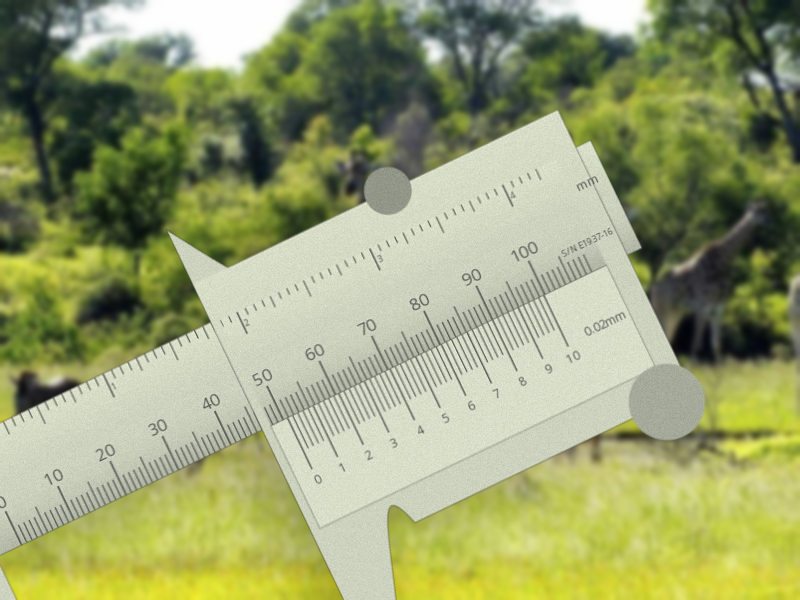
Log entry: 50.8 mm
